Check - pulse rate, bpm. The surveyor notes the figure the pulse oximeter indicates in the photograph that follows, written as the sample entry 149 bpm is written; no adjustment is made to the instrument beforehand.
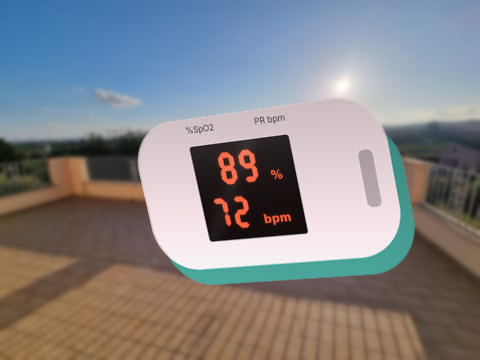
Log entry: 72 bpm
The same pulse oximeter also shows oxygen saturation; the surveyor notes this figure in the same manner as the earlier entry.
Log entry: 89 %
